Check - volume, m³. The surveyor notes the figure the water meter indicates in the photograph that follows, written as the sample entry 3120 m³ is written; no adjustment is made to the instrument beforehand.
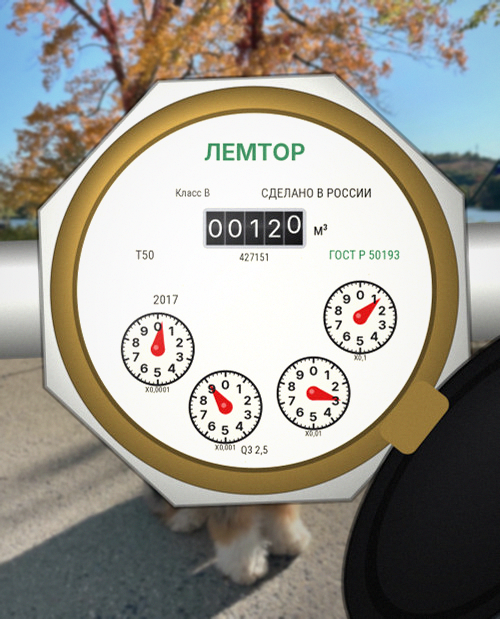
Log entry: 120.1290 m³
